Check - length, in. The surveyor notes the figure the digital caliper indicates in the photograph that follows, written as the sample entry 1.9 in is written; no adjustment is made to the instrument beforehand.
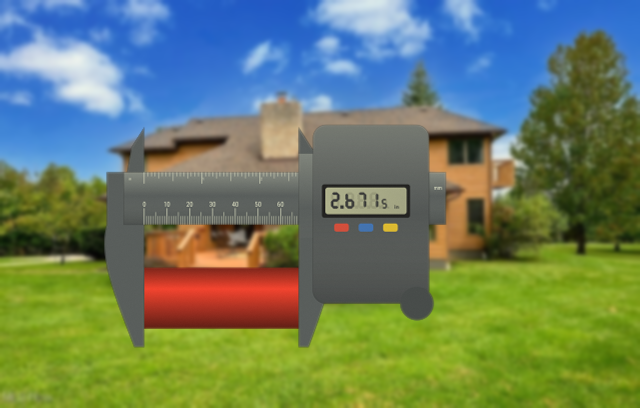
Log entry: 2.6715 in
